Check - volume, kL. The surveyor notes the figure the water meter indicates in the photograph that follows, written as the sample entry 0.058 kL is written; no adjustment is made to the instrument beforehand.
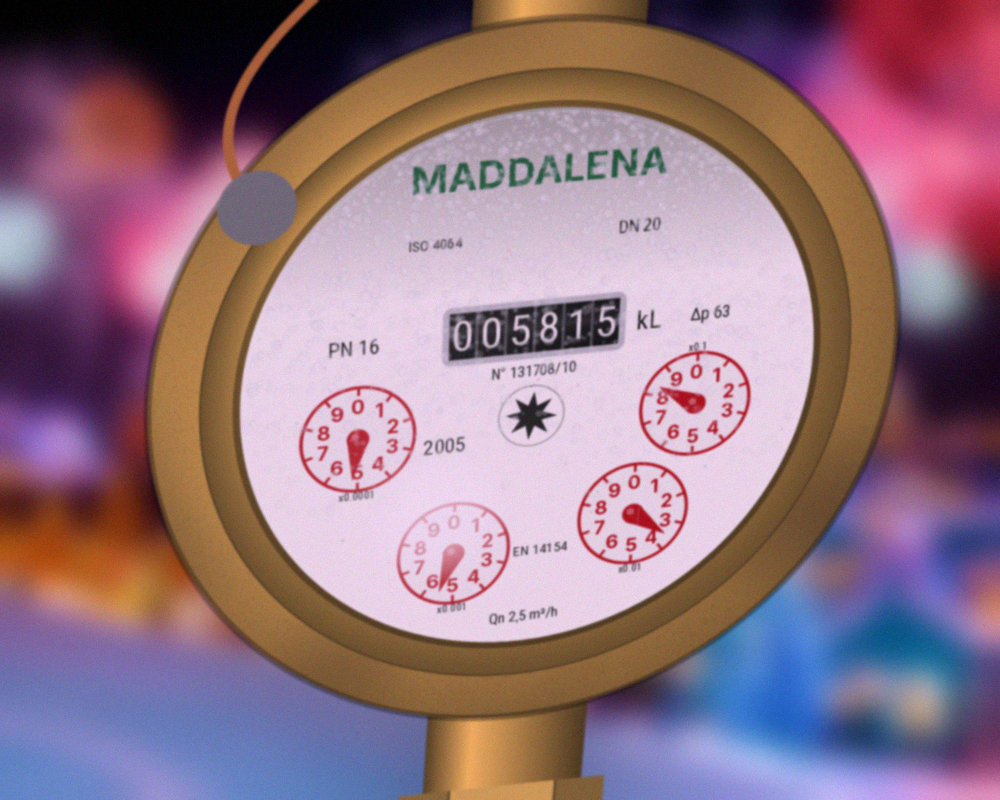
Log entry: 5815.8355 kL
